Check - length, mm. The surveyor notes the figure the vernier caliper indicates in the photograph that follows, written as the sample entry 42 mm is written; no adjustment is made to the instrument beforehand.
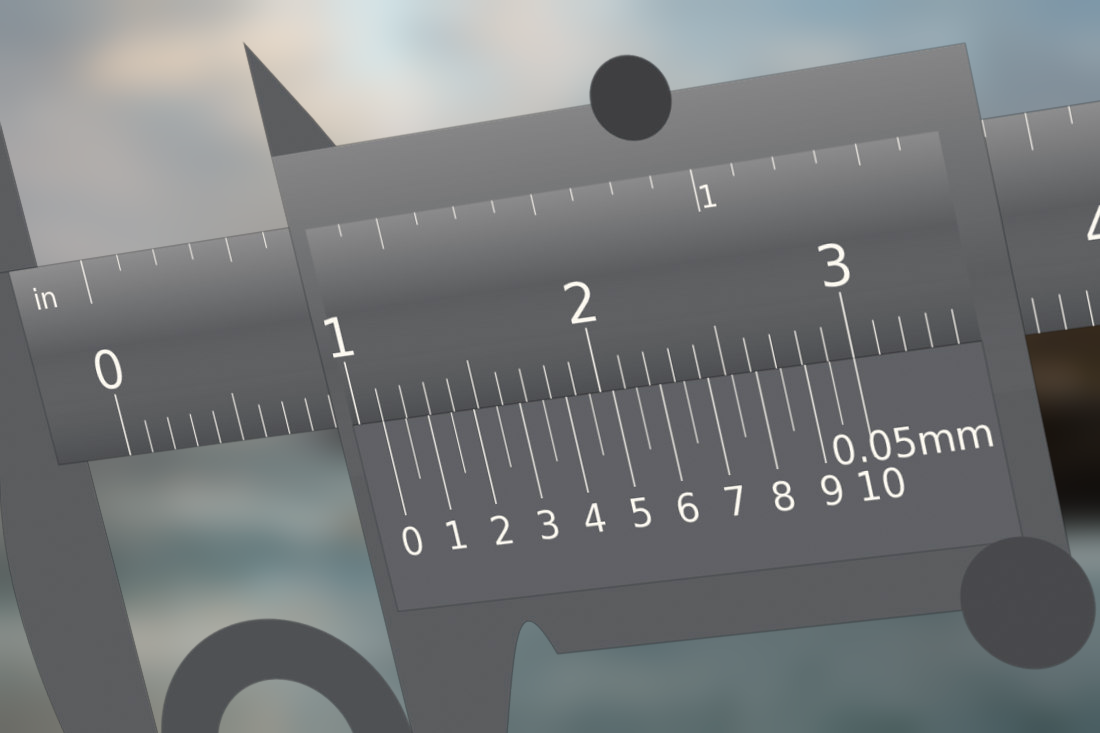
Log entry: 11.0 mm
